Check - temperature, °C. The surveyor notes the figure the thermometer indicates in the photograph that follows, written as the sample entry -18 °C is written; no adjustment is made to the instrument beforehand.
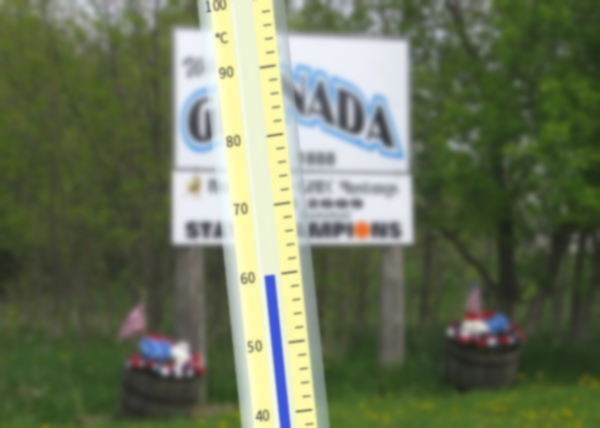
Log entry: 60 °C
